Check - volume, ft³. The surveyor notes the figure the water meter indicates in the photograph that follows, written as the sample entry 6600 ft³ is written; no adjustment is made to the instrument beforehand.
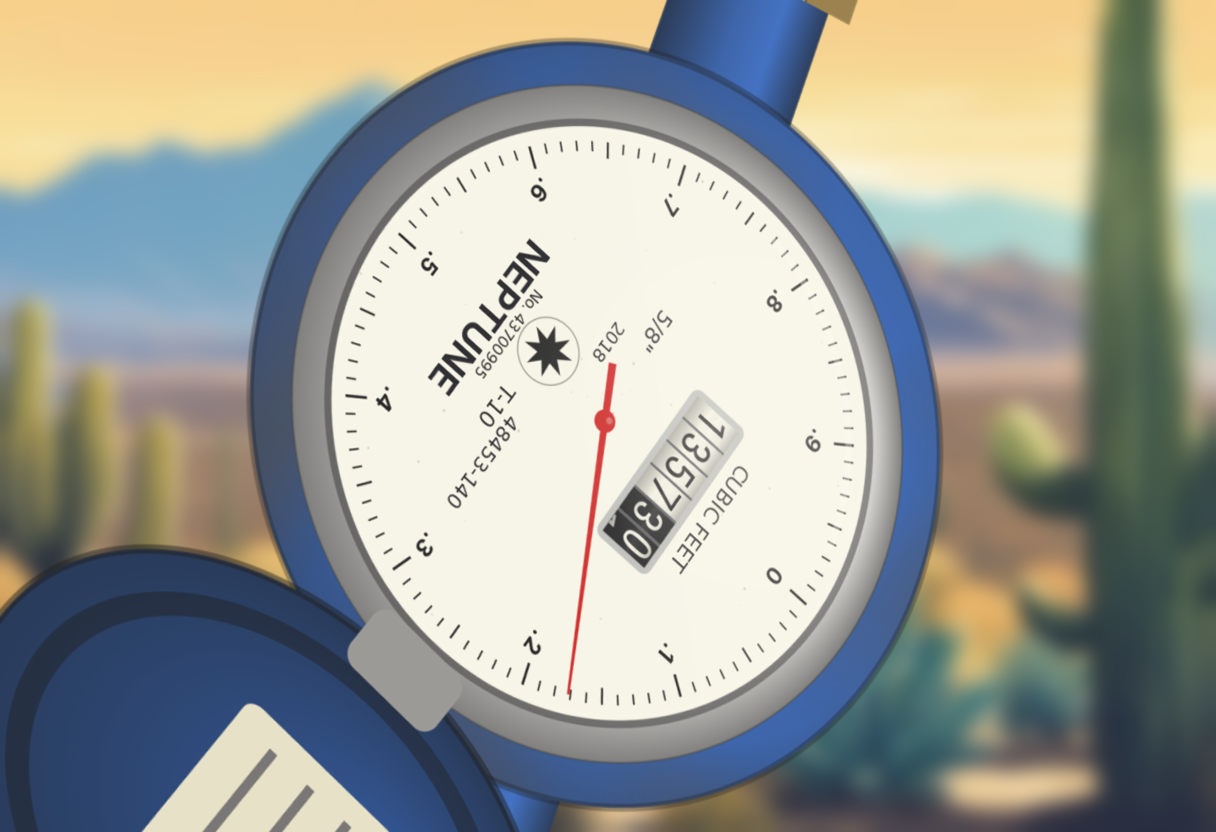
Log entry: 135730.17 ft³
